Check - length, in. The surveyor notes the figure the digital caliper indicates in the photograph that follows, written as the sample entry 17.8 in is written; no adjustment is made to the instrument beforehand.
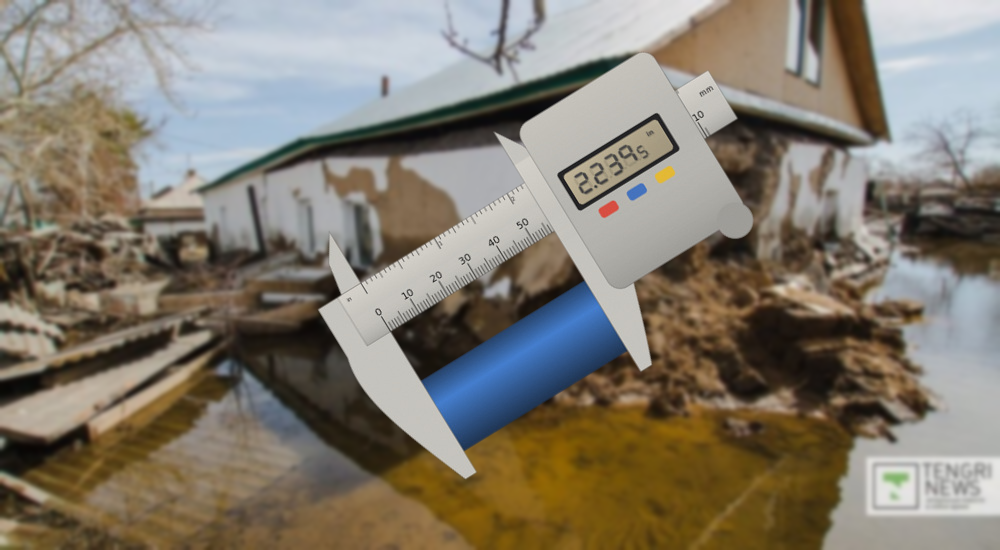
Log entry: 2.2395 in
